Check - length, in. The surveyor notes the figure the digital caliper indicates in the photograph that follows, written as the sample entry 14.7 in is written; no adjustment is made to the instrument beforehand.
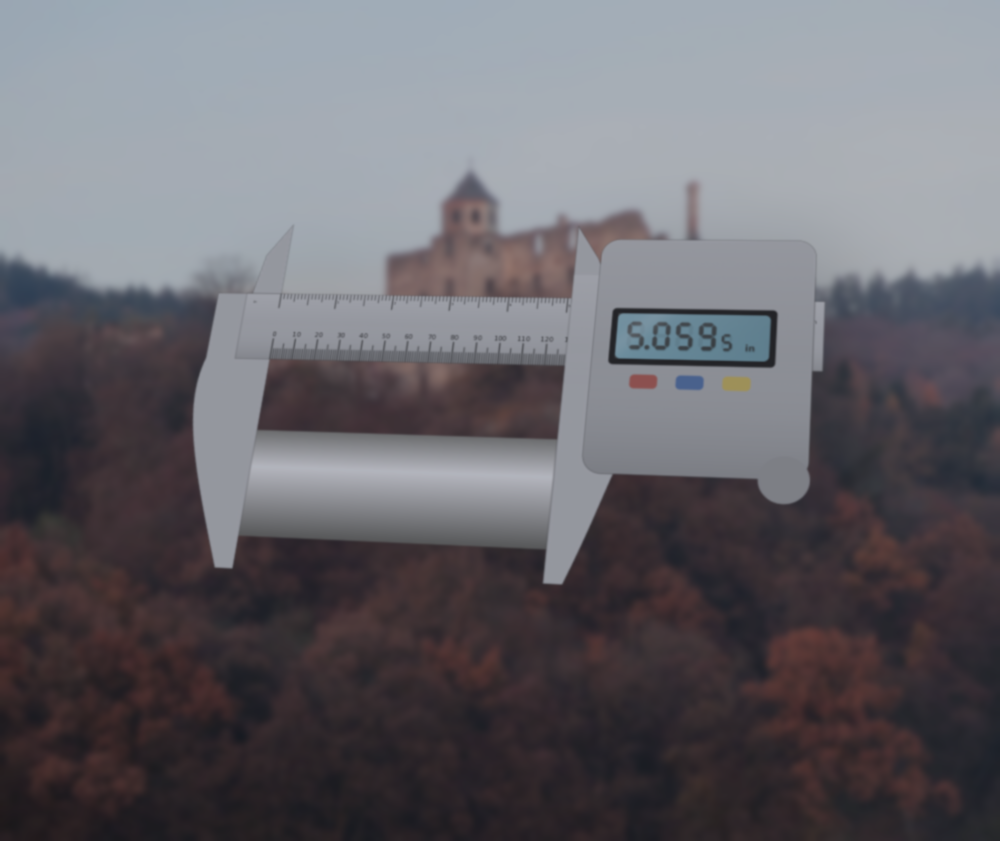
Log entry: 5.0595 in
